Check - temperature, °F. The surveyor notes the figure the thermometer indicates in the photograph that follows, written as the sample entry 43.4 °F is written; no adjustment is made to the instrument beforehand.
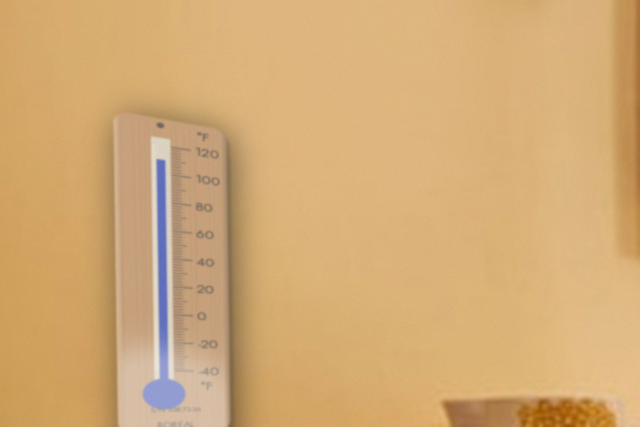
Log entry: 110 °F
